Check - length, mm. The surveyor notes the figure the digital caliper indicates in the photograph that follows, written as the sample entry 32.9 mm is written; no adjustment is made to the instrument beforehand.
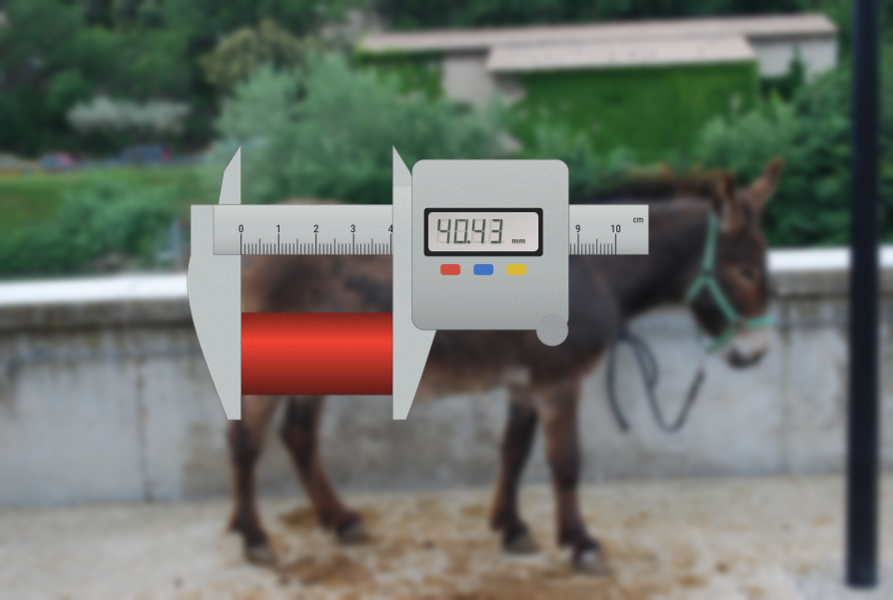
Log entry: 40.43 mm
